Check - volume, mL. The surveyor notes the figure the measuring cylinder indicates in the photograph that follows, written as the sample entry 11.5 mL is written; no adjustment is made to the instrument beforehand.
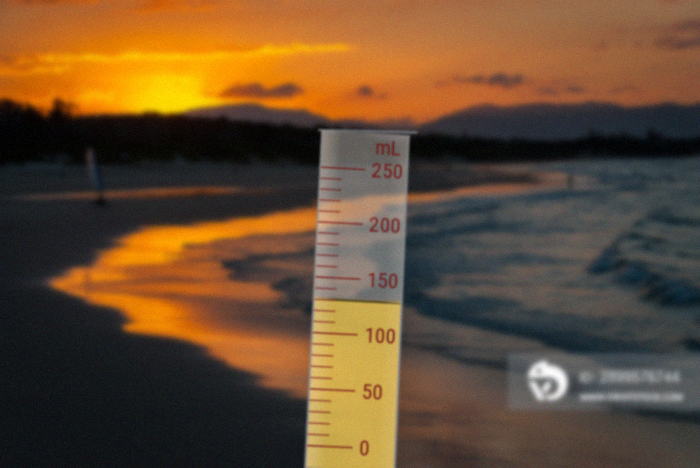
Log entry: 130 mL
